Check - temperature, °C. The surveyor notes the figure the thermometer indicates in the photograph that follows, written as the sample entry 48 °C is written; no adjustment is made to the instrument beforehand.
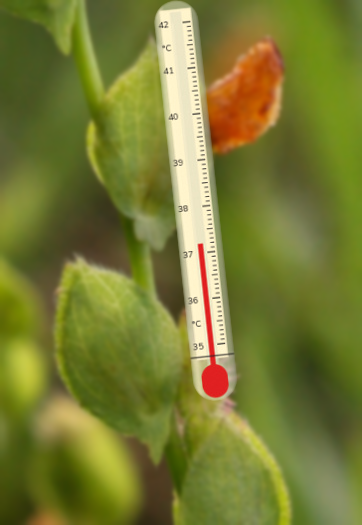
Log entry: 37.2 °C
